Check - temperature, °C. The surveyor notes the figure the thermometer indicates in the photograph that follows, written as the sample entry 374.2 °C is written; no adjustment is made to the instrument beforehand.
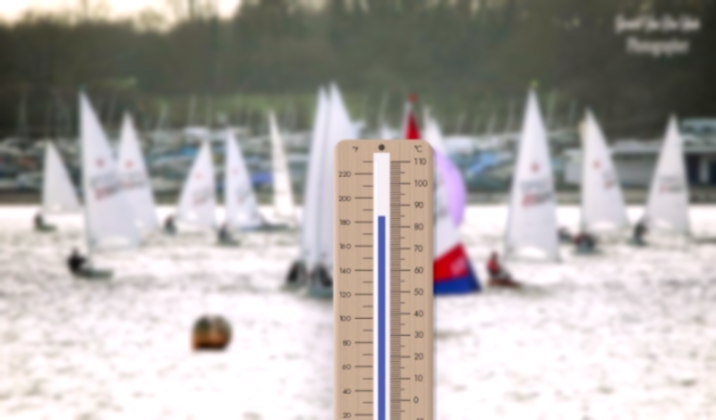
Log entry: 85 °C
